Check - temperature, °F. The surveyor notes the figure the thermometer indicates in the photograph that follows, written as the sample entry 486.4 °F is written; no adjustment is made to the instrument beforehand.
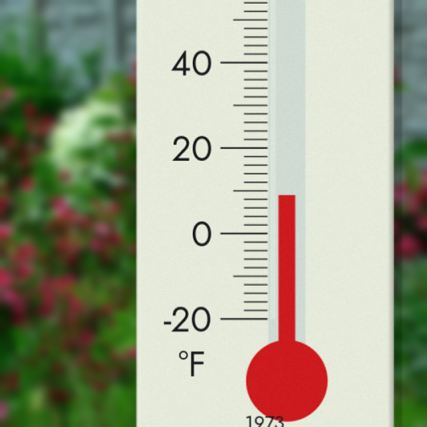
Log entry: 9 °F
